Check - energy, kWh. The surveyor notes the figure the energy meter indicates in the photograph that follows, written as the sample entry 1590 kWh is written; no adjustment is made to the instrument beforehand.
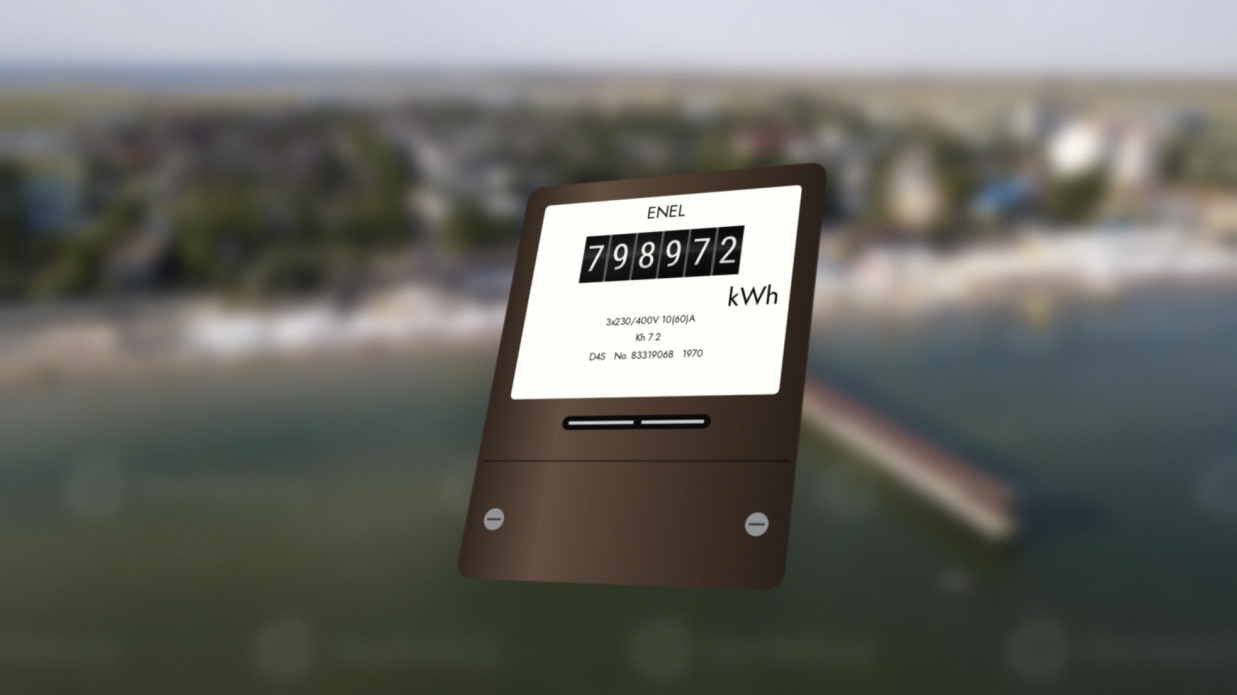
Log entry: 798972 kWh
